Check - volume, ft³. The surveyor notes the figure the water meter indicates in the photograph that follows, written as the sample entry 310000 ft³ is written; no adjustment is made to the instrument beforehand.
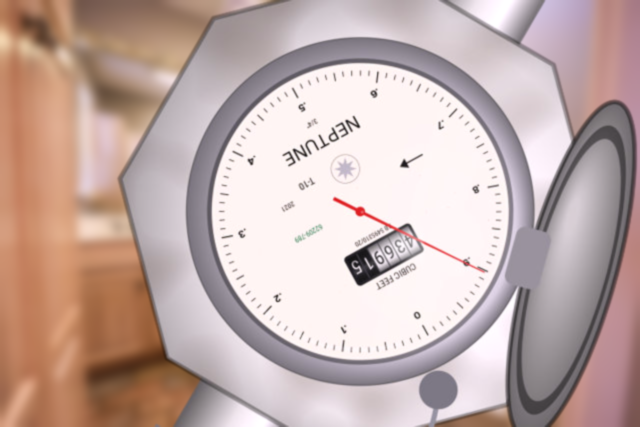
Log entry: 436914.90 ft³
